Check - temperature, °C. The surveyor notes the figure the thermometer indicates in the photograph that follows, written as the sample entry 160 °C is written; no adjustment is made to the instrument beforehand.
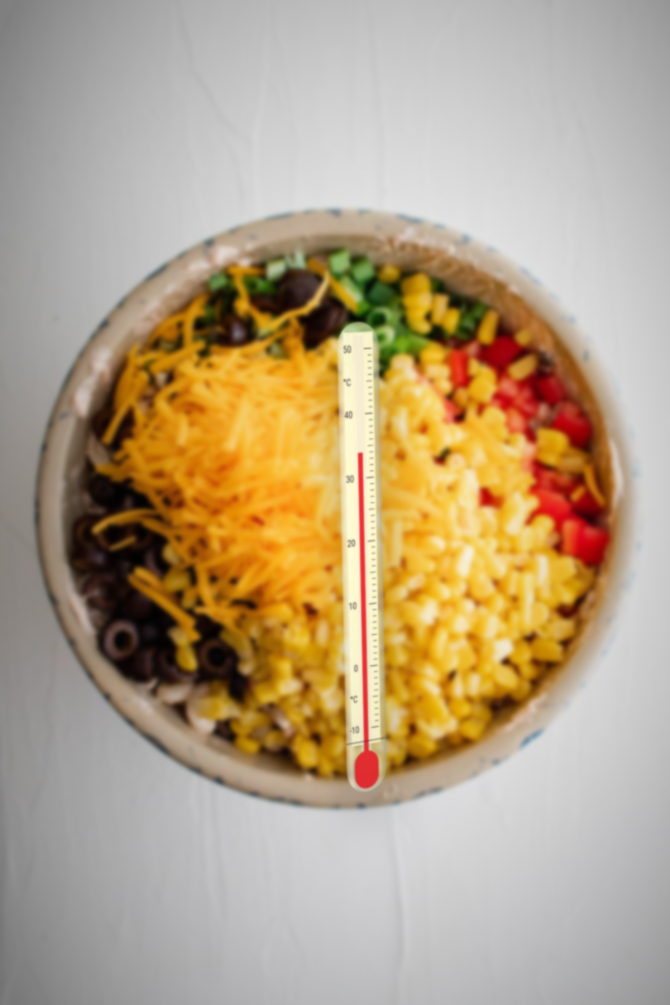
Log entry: 34 °C
